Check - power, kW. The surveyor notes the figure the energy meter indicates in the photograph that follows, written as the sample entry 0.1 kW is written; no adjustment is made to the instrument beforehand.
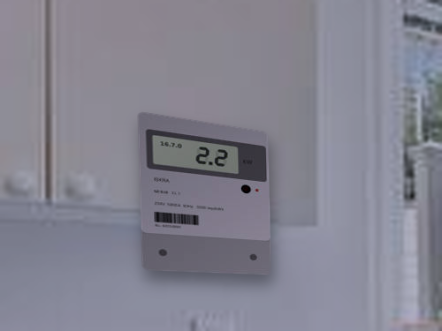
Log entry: 2.2 kW
